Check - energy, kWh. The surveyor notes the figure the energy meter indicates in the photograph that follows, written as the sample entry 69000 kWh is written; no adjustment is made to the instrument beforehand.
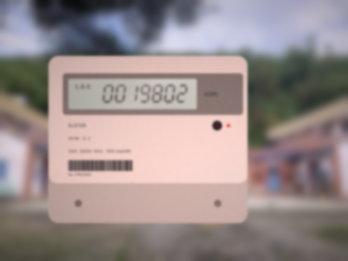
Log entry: 19802 kWh
